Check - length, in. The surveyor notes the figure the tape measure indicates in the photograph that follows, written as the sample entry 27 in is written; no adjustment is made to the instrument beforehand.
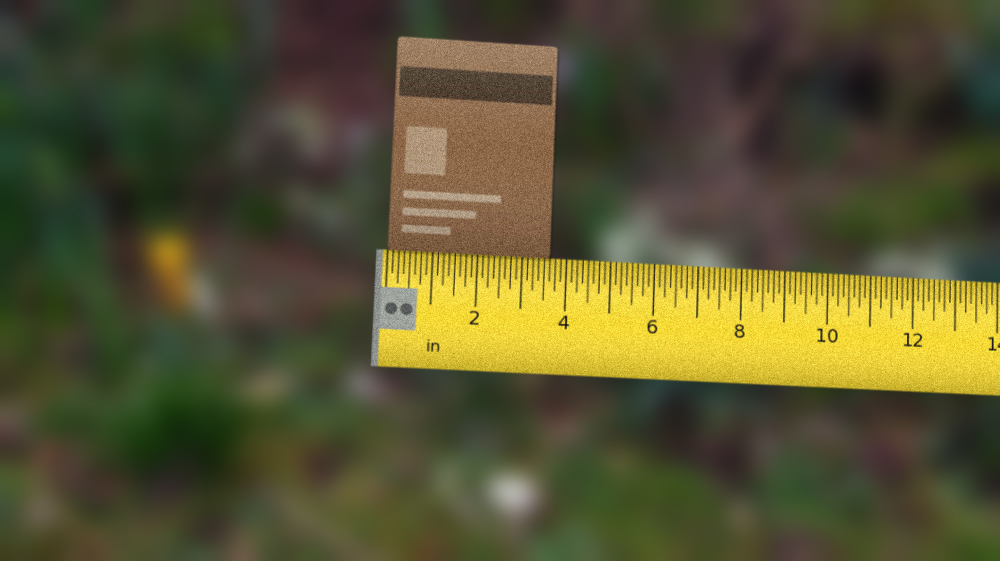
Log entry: 3.625 in
